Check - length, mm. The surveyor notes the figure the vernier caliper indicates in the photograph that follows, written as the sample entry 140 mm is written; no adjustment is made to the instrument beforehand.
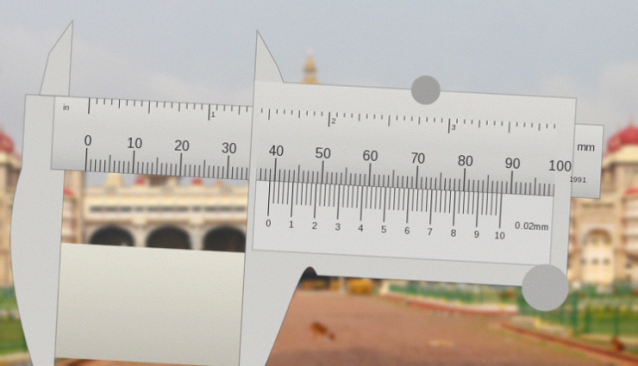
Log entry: 39.0 mm
